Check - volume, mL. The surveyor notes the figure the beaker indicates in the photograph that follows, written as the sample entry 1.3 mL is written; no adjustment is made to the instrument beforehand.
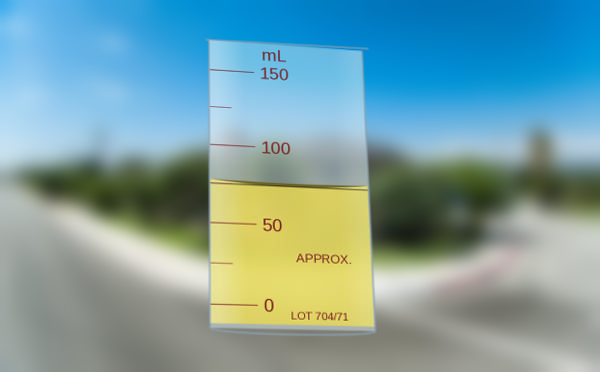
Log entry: 75 mL
